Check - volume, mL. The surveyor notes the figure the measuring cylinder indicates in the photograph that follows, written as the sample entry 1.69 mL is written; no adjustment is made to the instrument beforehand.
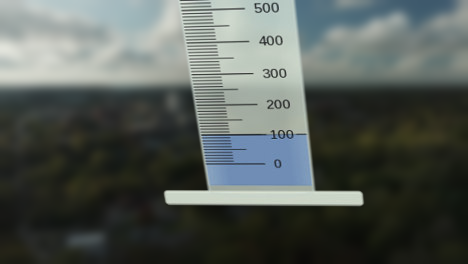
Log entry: 100 mL
